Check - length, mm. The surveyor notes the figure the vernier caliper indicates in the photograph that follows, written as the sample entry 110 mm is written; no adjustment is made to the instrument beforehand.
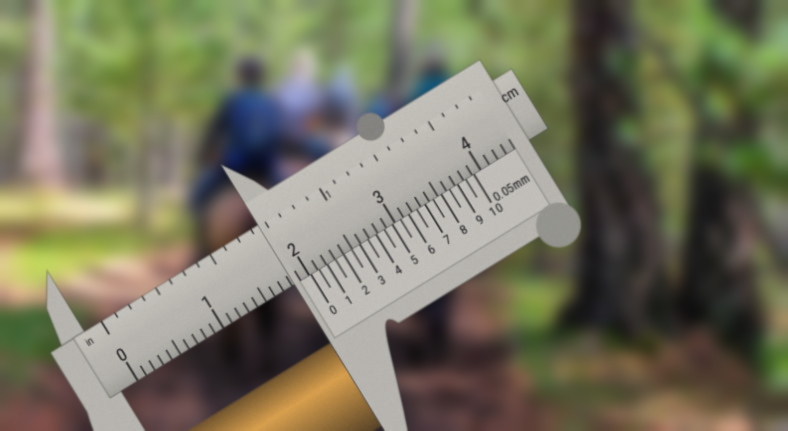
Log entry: 20.2 mm
